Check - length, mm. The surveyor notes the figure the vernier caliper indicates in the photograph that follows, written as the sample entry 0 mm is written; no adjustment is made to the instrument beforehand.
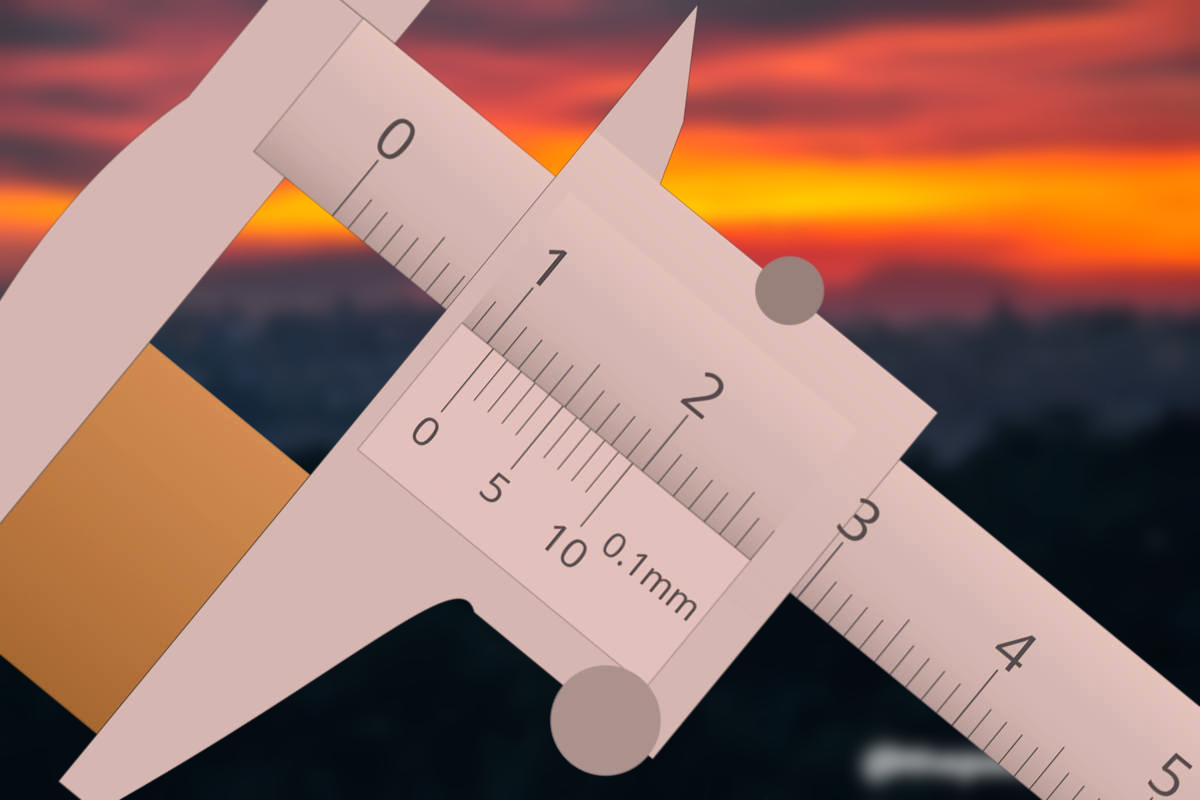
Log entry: 10.4 mm
